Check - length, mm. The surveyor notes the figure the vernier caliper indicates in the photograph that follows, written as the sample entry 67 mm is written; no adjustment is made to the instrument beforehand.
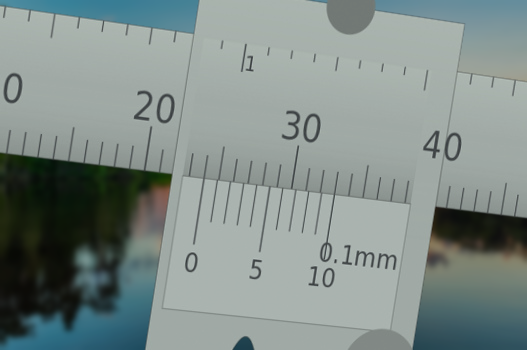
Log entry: 24.0 mm
